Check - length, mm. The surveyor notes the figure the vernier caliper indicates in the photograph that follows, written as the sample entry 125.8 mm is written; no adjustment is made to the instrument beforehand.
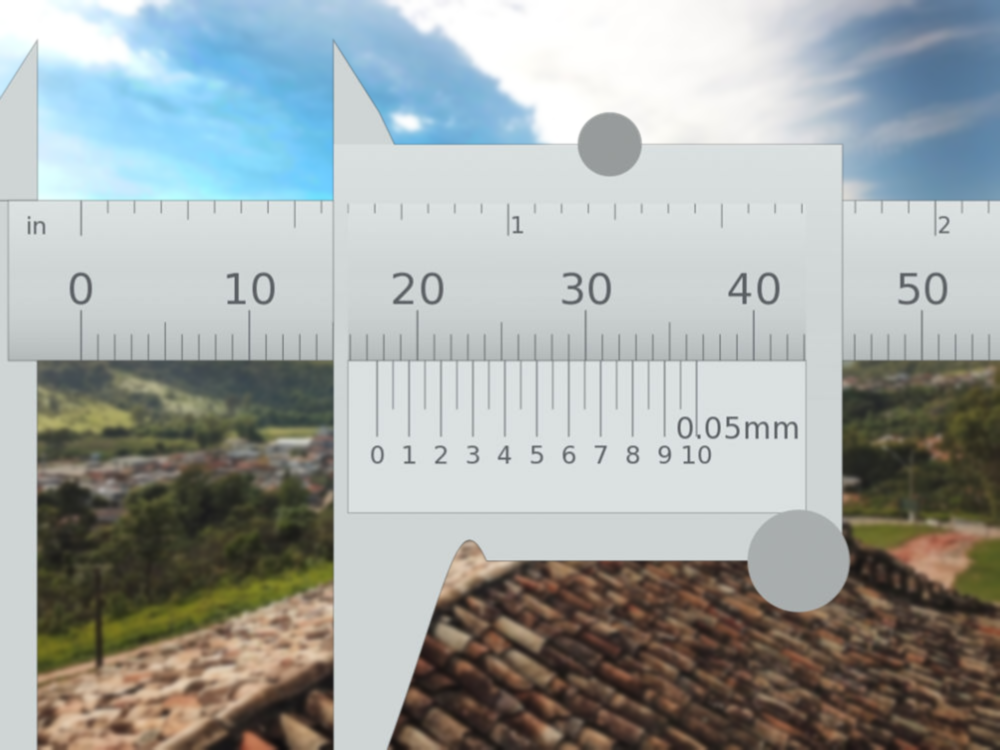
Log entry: 17.6 mm
